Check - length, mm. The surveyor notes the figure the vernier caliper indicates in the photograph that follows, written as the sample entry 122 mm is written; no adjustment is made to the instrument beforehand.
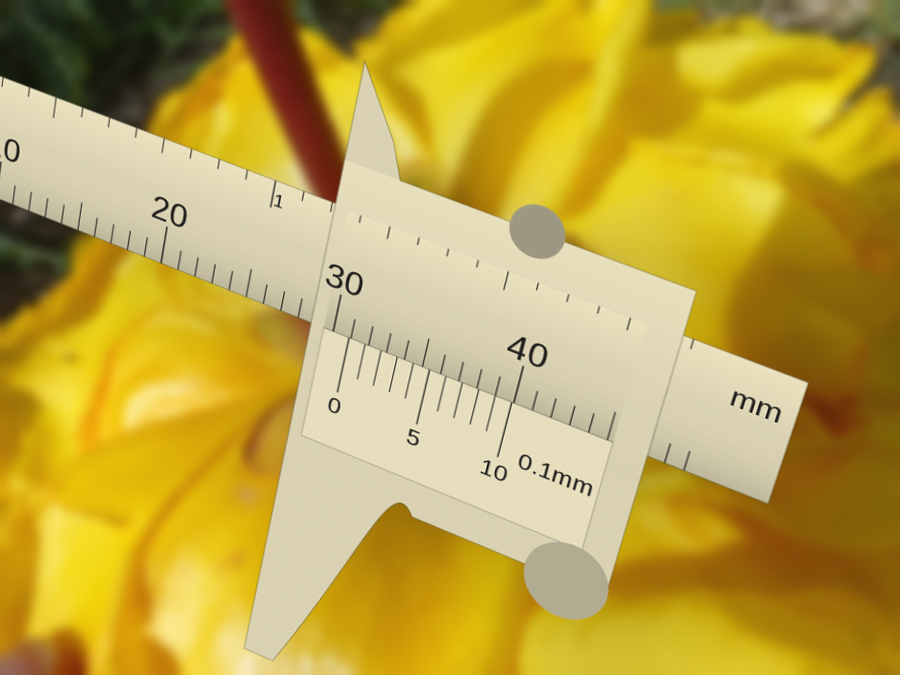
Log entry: 30.9 mm
